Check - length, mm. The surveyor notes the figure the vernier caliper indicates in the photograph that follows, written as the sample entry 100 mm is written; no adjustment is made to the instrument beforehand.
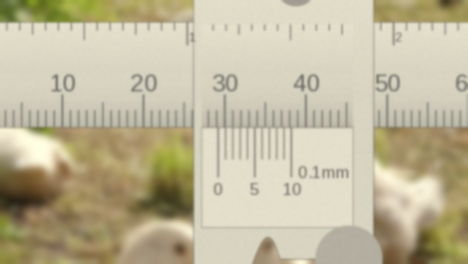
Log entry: 29.2 mm
